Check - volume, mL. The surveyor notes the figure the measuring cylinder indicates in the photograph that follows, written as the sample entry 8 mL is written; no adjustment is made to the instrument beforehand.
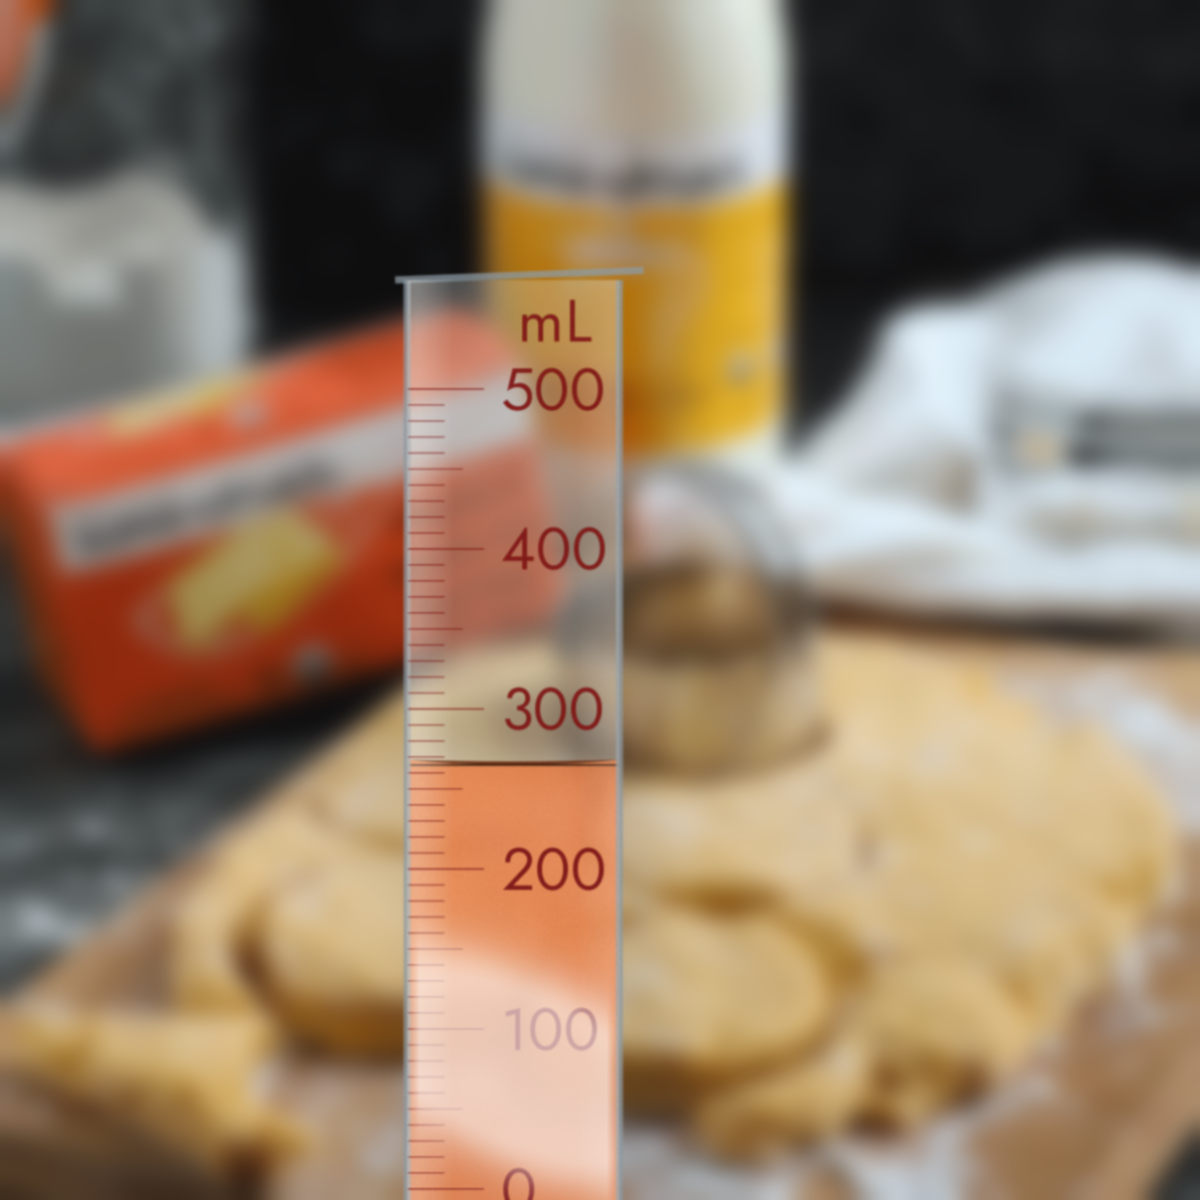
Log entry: 265 mL
